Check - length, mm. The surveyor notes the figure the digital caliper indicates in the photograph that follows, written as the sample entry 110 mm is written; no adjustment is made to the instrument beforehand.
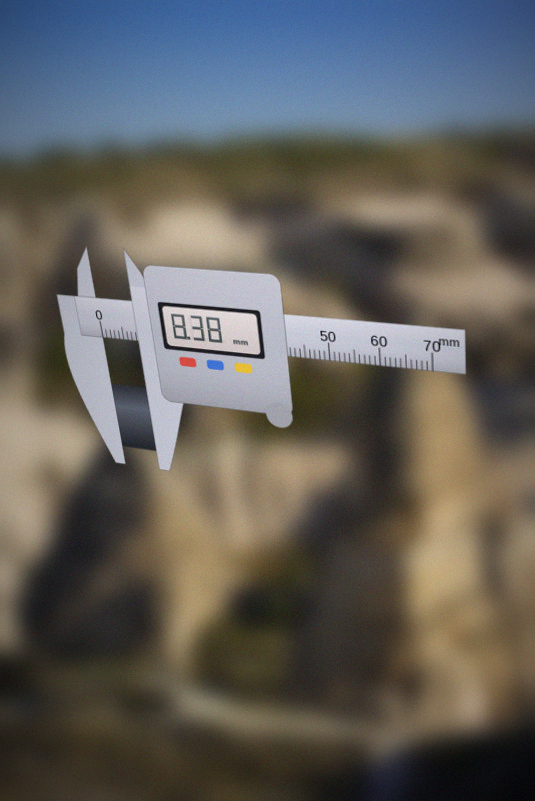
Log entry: 8.38 mm
